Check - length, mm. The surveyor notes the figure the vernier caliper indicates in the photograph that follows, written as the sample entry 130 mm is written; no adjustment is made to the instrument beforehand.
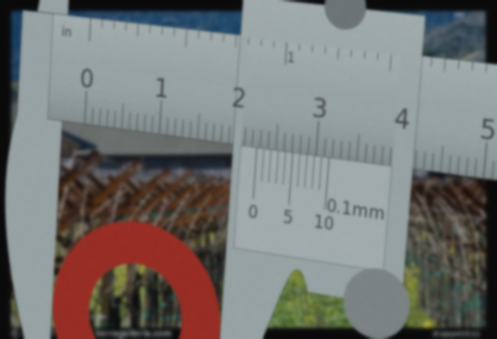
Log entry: 22.6 mm
